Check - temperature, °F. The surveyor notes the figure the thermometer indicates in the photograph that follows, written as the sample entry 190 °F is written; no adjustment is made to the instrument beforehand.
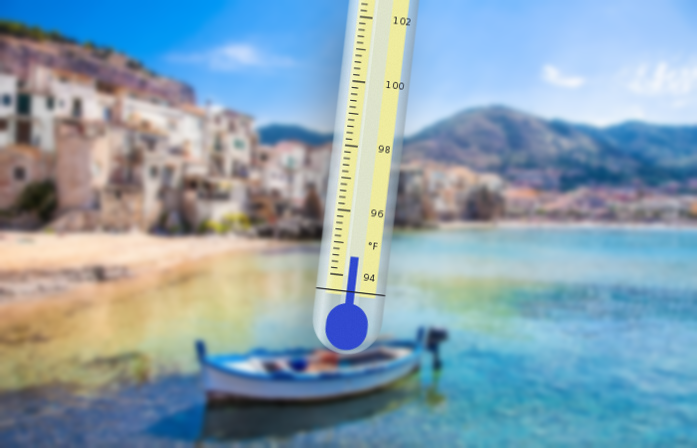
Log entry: 94.6 °F
